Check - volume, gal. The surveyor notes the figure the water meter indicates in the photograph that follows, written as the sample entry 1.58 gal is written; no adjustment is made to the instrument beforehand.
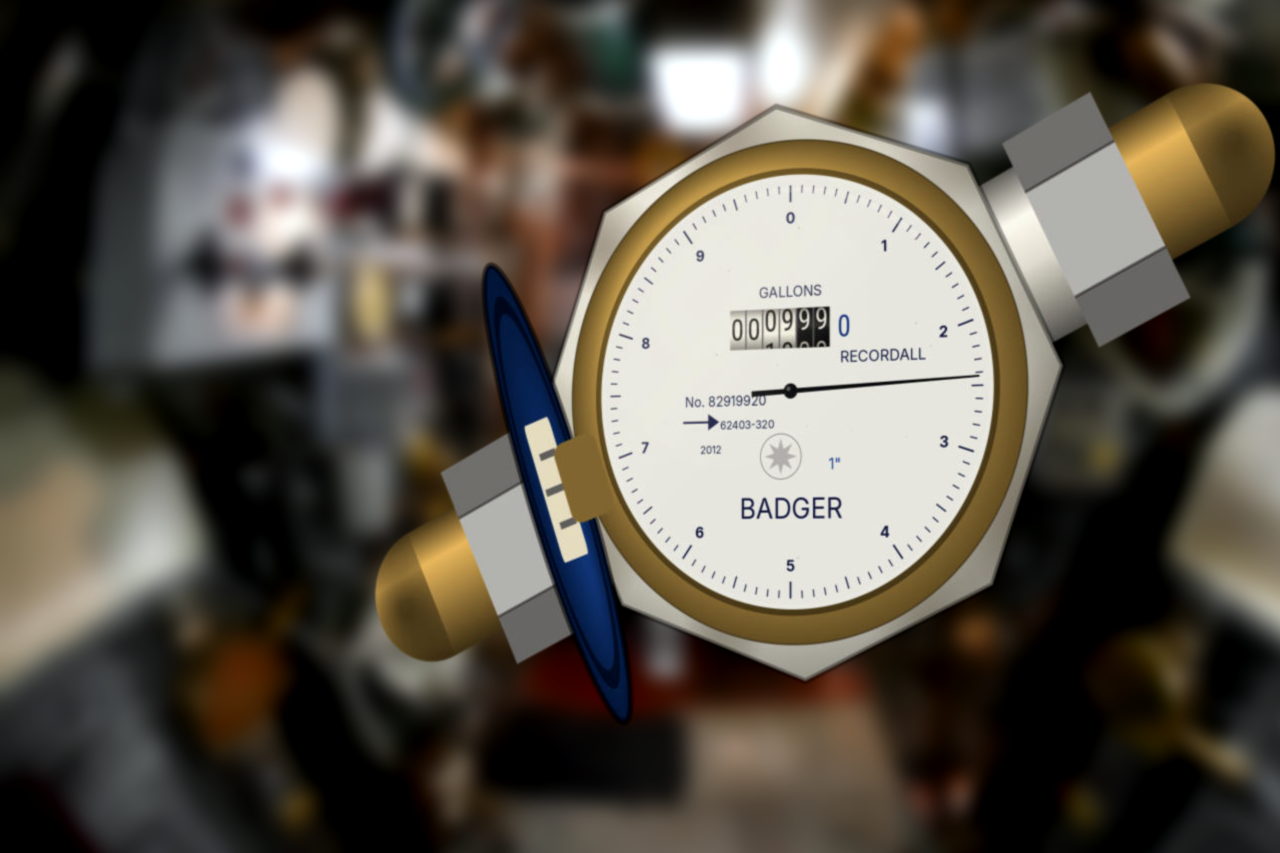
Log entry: 9992.4 gal
